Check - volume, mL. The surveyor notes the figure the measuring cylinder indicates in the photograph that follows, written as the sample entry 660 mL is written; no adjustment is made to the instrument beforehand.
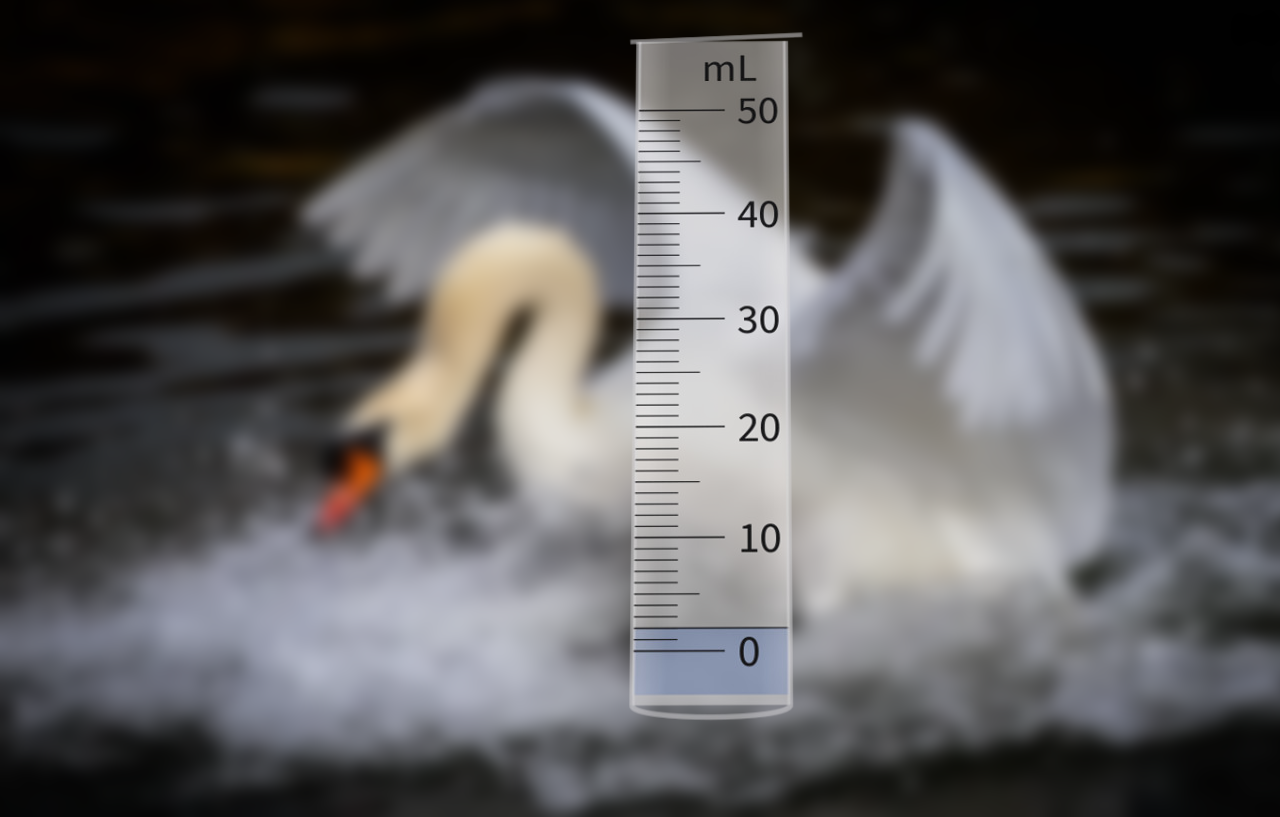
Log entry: 2 mL
